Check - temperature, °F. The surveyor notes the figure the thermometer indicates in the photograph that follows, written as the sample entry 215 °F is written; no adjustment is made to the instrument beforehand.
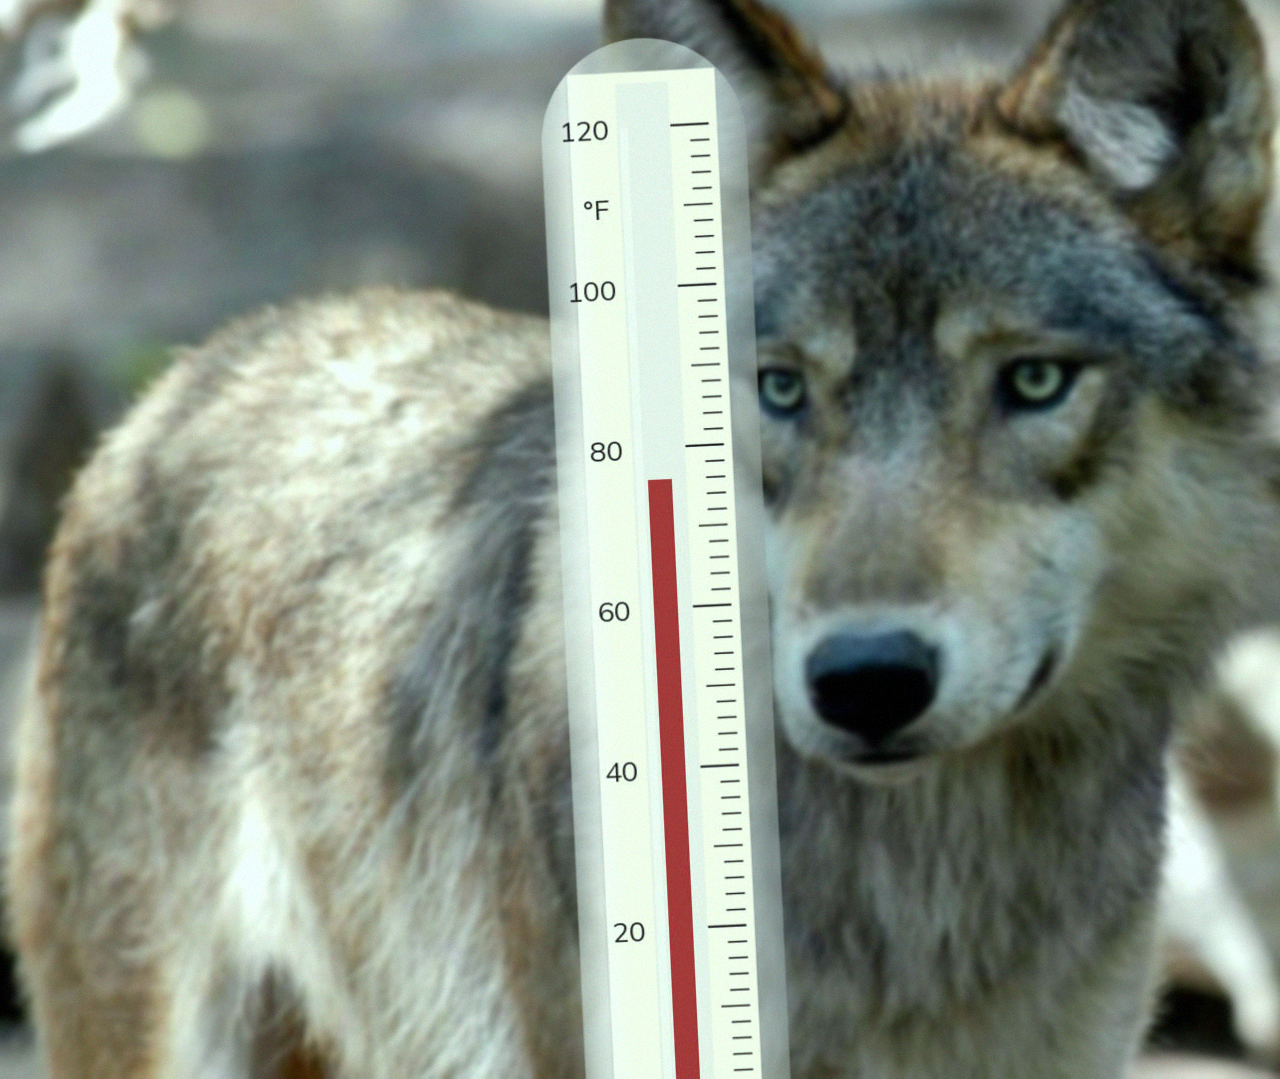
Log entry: 76 °F
